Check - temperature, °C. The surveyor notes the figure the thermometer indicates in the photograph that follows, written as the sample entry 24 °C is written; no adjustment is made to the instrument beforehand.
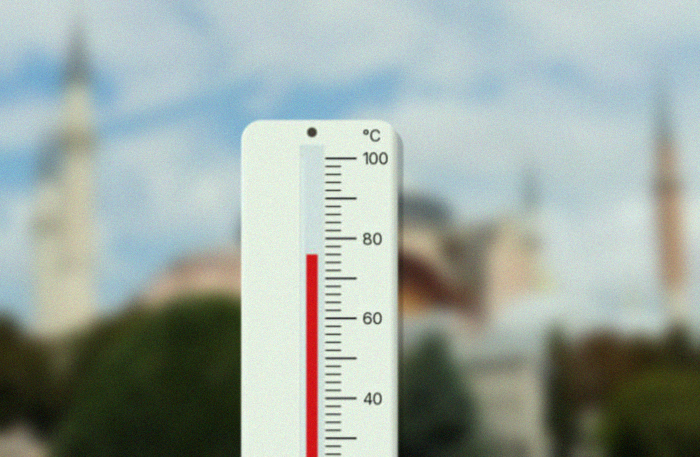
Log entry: 76 °C
